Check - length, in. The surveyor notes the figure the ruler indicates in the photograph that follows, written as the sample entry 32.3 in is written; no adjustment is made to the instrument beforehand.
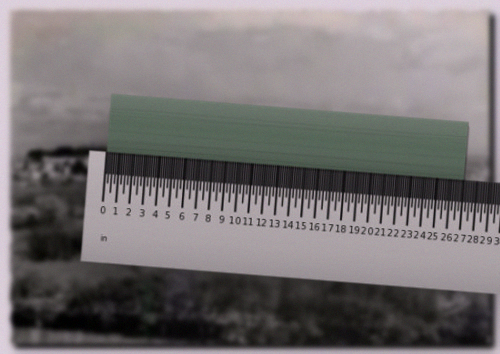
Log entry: 27 in
